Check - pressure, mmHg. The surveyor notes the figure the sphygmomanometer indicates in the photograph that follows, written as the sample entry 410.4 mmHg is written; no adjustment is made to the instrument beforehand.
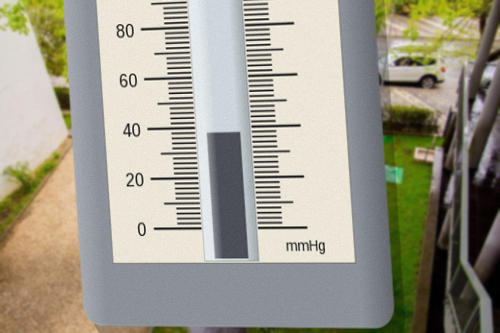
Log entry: 38 mmHg
